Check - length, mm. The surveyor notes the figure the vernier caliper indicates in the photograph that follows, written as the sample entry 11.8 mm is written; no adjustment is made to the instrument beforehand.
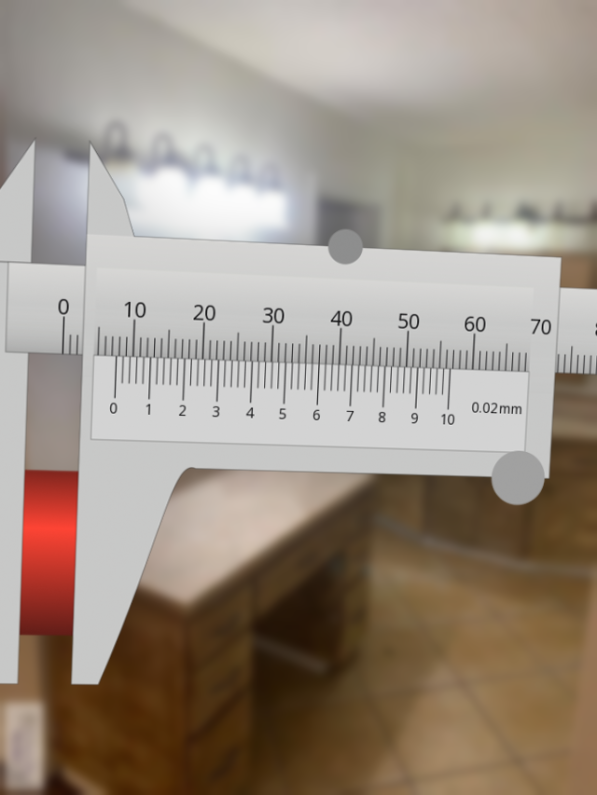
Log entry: 7.6 mm
